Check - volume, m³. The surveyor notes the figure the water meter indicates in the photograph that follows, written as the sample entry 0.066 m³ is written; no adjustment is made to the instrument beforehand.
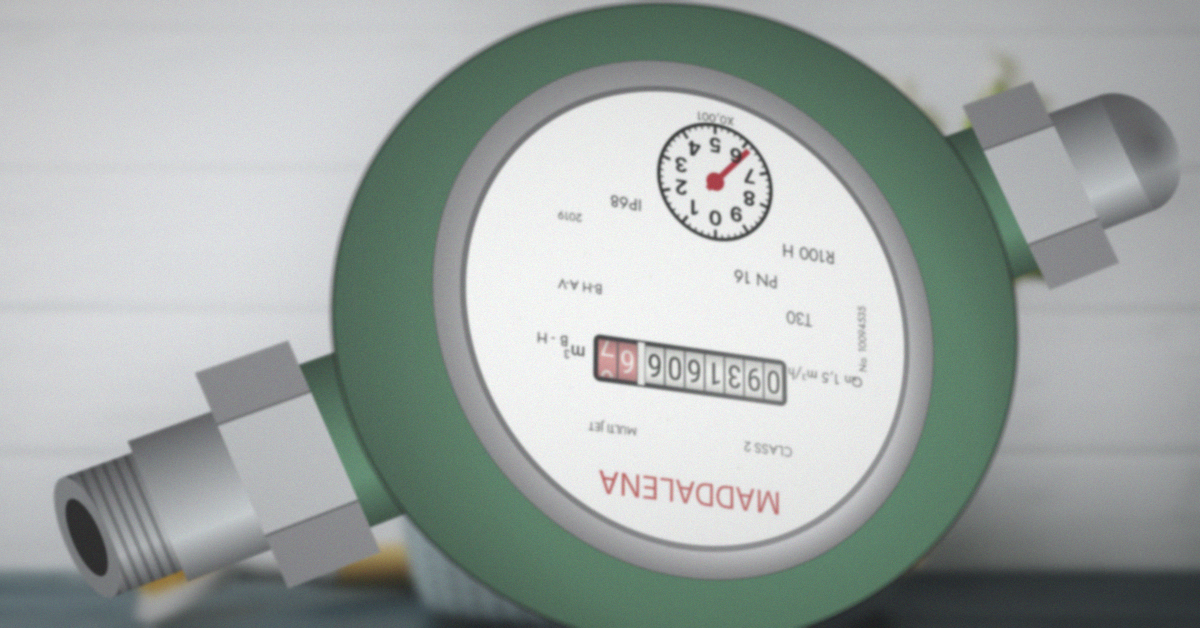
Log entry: 931606.666 m³
